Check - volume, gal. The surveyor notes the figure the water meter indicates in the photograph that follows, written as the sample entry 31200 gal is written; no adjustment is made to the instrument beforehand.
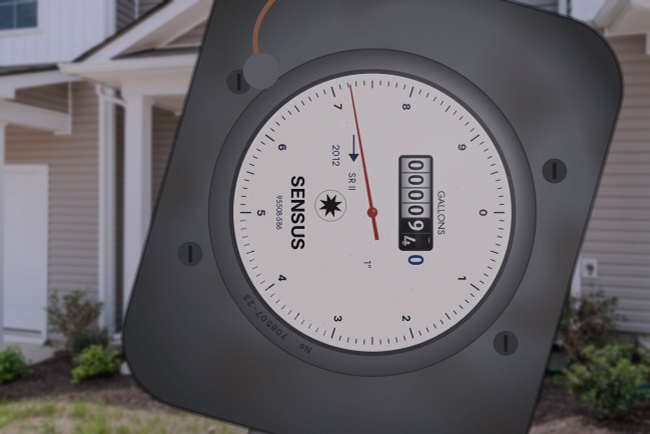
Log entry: 937.2 gal
